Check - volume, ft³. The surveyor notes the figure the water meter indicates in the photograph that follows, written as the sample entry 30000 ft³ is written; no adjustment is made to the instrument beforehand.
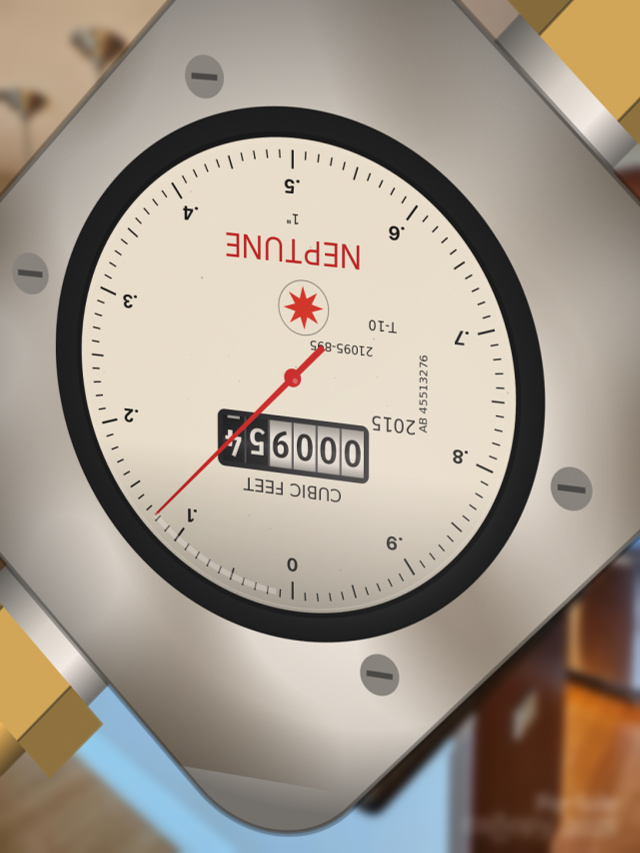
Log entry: 954.12 ft³
